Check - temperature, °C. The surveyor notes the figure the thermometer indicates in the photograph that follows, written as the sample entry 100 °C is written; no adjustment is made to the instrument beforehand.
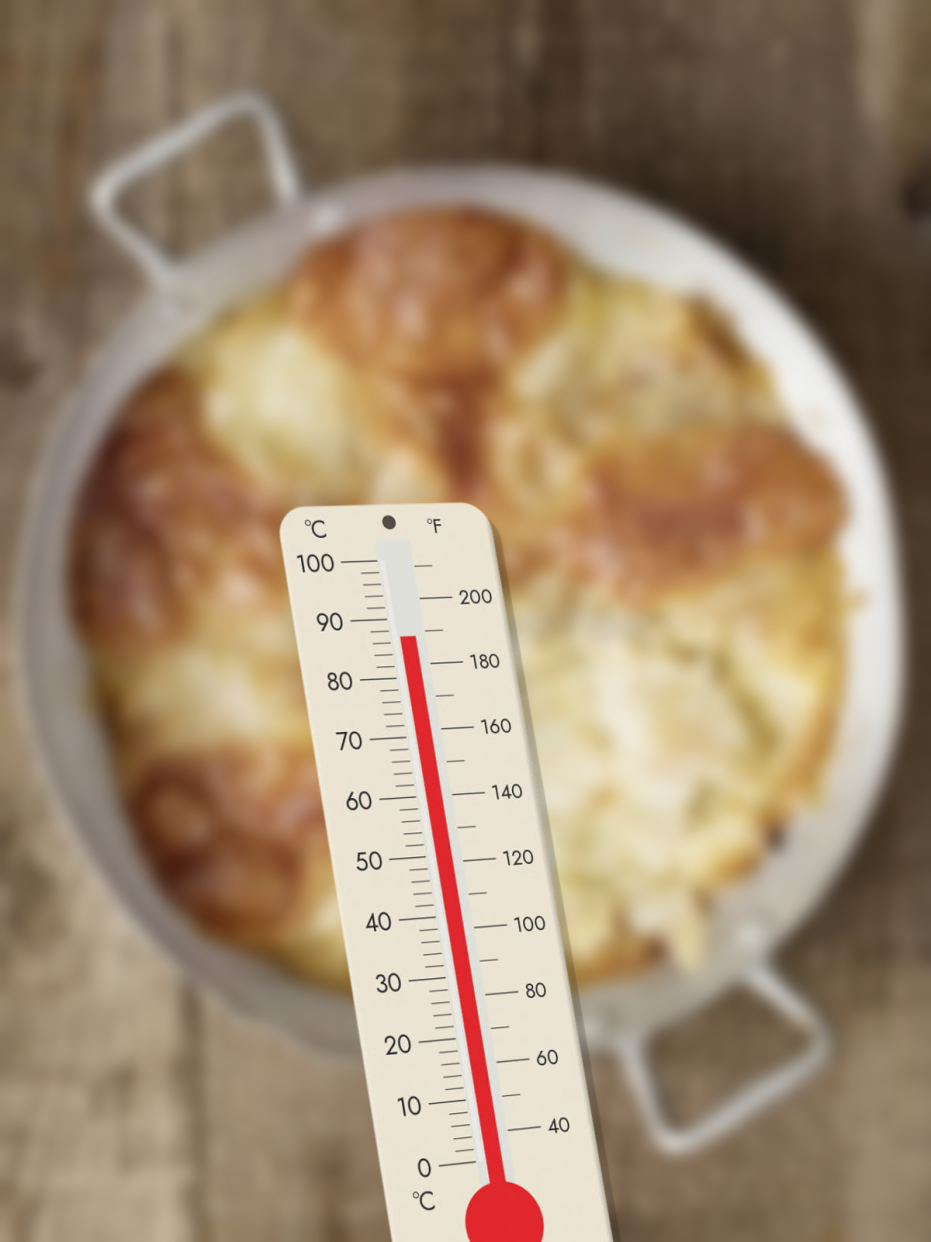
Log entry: 87 °C
